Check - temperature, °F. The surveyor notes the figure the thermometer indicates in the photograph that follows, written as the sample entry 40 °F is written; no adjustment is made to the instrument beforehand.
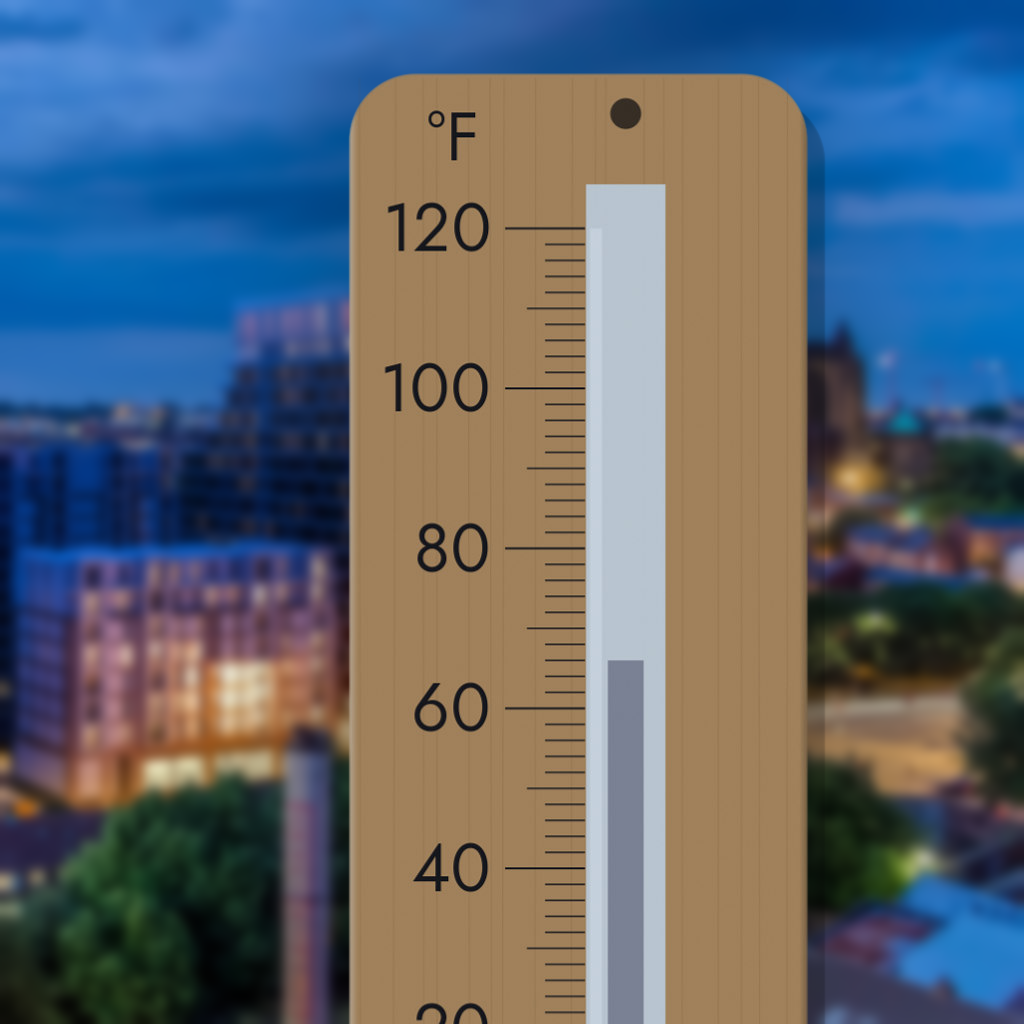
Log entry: 66 °F
